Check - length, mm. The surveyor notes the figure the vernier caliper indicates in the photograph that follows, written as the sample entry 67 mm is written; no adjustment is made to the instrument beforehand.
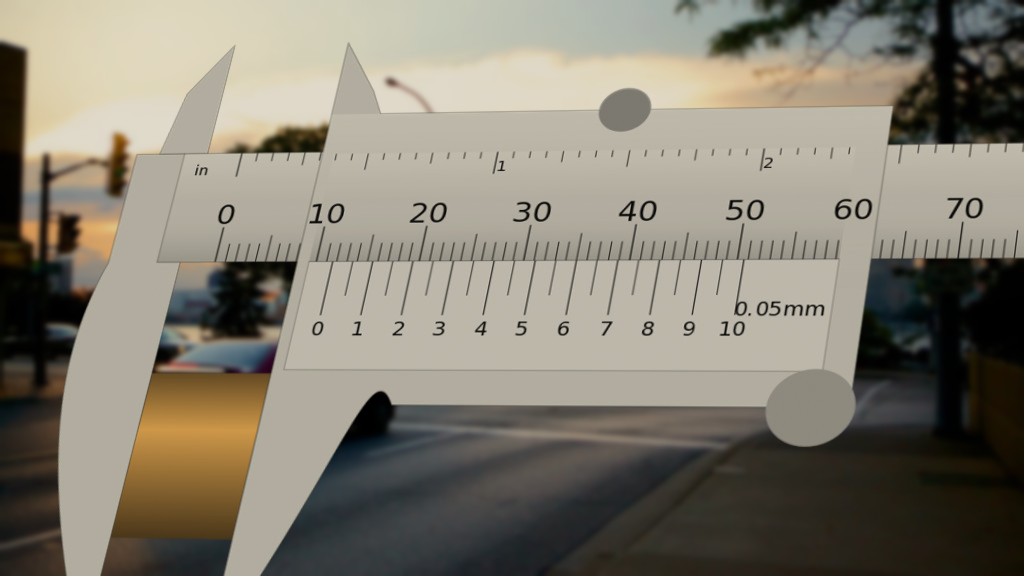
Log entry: 11.6 mm
